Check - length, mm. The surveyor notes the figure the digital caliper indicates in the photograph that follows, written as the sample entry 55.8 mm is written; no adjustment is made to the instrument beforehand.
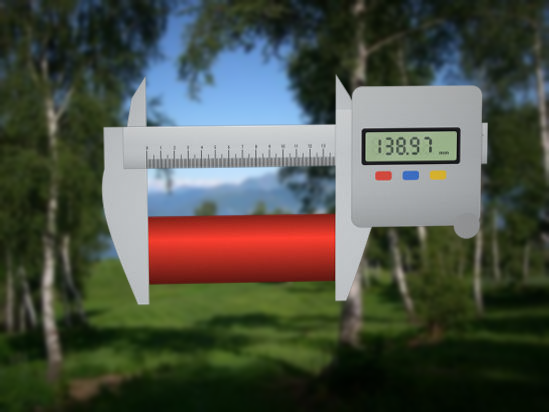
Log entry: 138.97 mm
